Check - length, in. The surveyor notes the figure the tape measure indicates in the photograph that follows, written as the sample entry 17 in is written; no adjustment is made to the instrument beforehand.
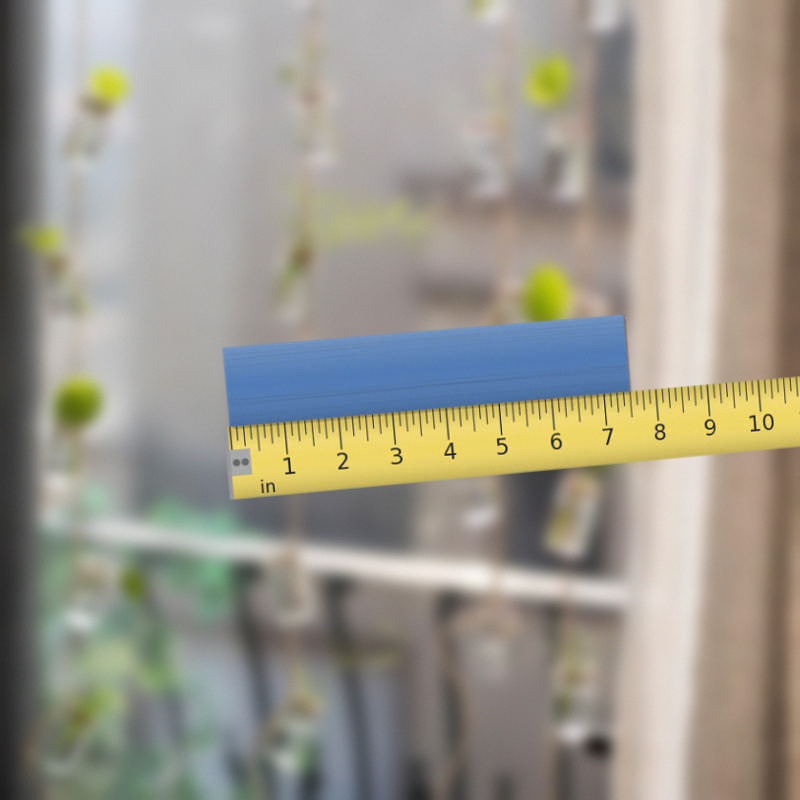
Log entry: 7.5 in
